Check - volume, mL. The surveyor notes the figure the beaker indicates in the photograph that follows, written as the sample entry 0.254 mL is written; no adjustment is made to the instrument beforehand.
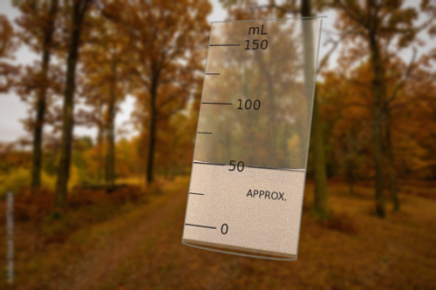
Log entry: 50 mL
